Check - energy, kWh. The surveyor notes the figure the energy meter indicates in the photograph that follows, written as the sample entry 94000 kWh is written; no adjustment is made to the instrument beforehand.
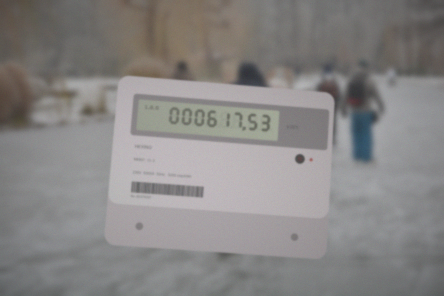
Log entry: 617.53 kWh
